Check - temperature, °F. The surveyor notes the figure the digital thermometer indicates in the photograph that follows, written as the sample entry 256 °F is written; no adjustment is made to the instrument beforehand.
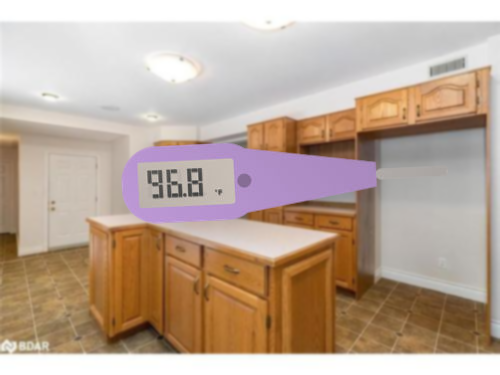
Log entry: 96.8 °F
